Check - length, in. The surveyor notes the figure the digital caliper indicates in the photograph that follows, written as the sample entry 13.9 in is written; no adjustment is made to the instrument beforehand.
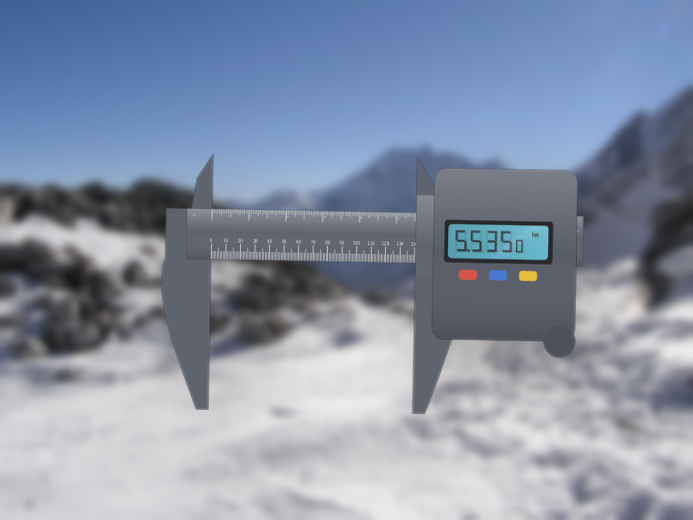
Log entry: 5.5350 in
